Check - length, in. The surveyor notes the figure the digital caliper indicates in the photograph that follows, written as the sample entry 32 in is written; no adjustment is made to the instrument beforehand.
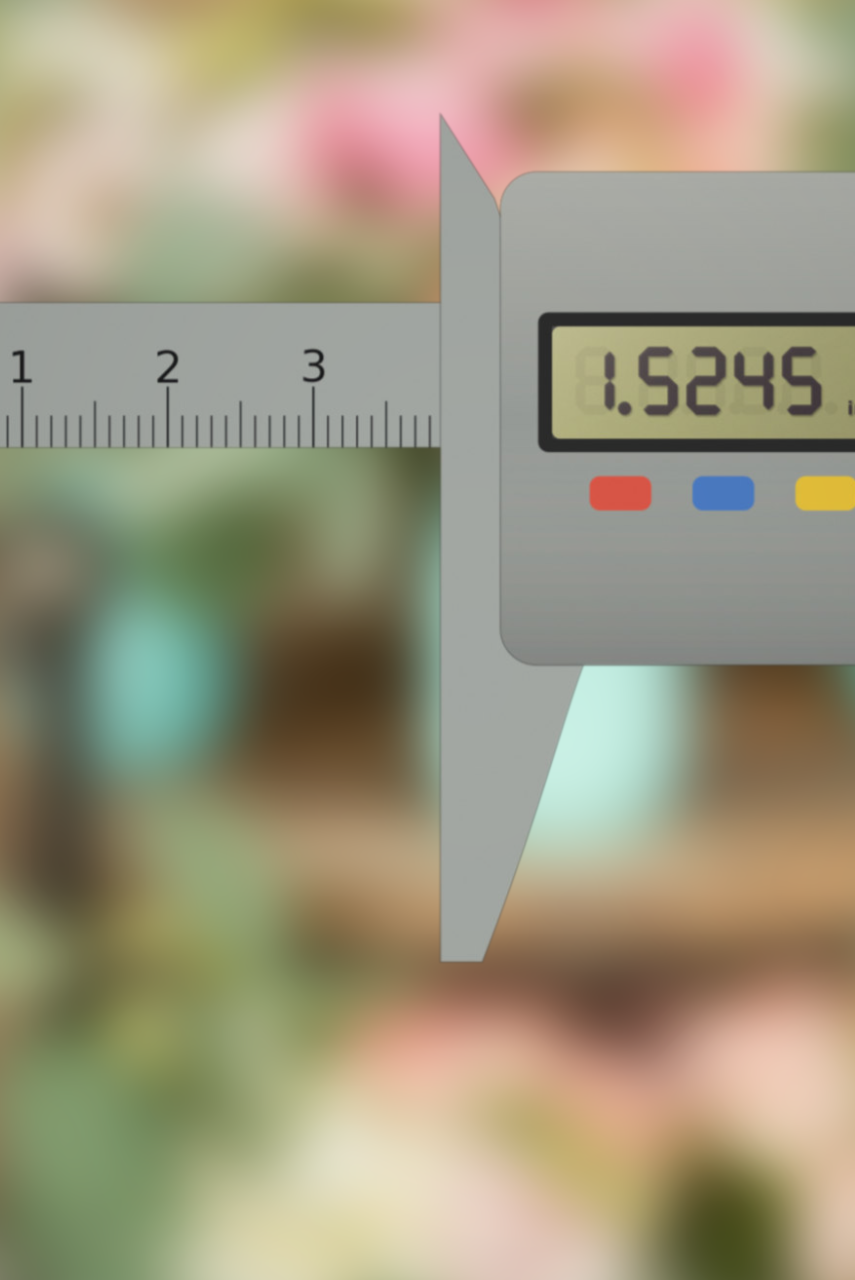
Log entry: 1.5245 in
